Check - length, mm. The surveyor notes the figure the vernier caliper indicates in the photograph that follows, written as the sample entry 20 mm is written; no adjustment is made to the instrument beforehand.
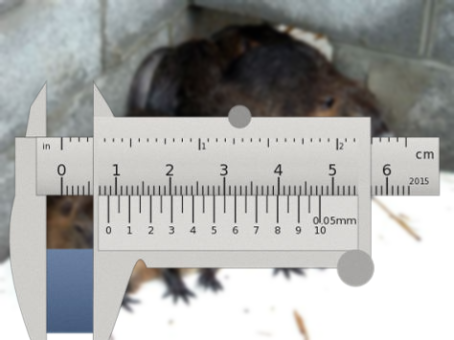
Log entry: 8.6 mm
